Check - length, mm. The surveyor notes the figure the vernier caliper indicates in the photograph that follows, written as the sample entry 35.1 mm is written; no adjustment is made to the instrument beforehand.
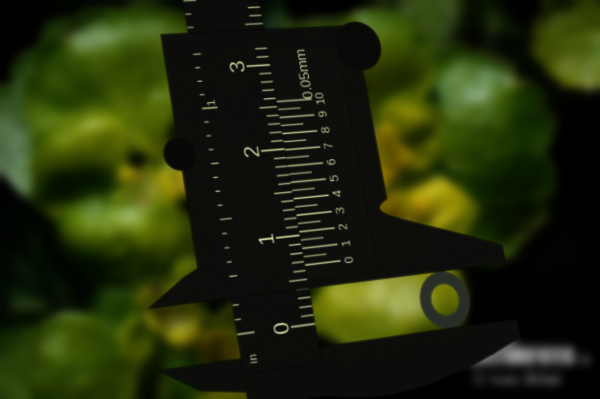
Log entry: 6.6 mm
